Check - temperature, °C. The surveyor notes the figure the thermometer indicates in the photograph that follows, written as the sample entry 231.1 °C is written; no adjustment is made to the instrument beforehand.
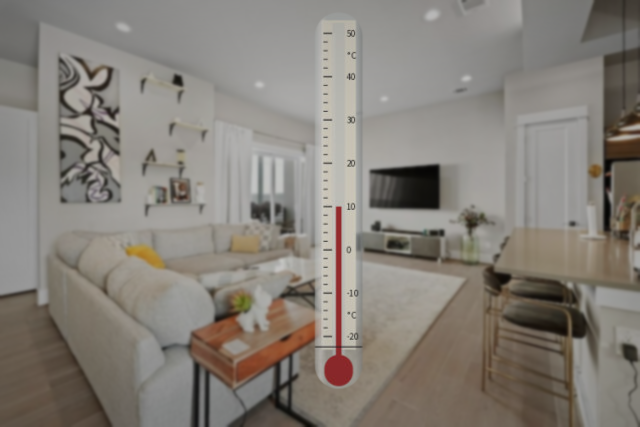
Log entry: 10 °C
